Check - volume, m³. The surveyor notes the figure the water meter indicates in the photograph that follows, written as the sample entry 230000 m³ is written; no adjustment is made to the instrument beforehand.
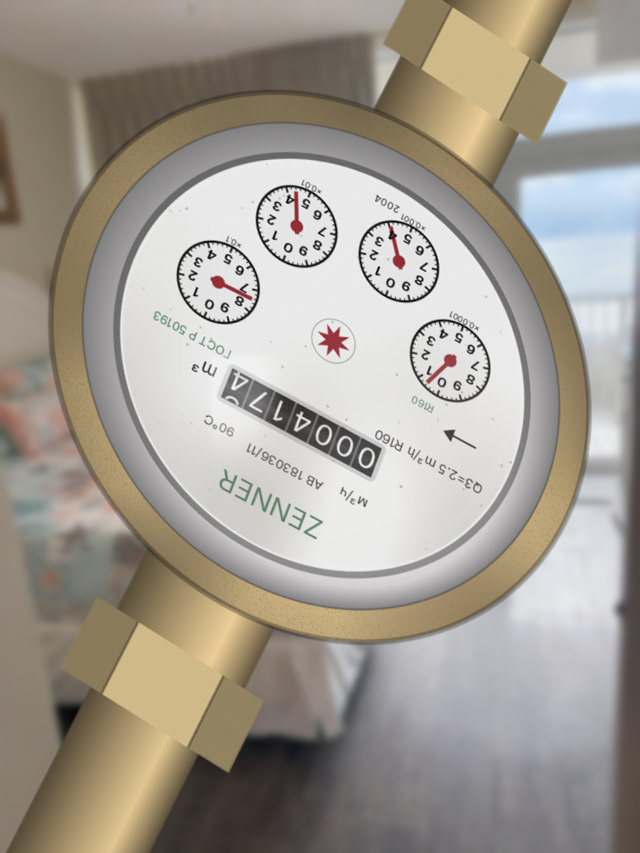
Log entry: 4173.7440 m³
